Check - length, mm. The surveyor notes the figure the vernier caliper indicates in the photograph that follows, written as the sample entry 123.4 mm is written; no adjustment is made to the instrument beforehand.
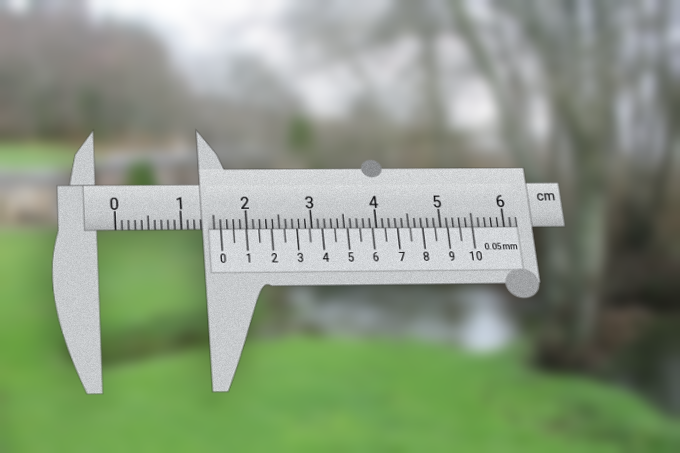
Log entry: 16.0 mm
